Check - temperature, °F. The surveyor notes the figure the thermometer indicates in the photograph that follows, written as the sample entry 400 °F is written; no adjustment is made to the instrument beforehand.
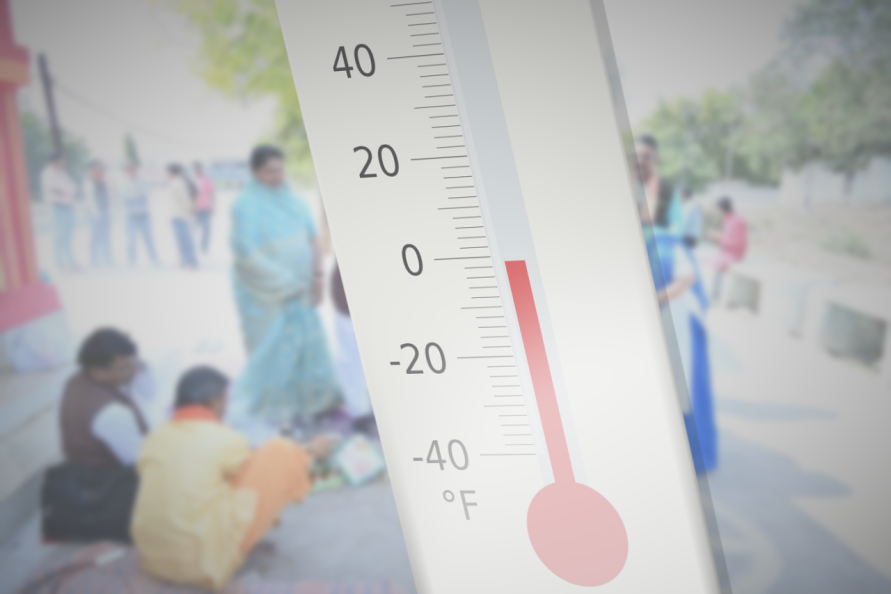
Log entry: -1 °F
